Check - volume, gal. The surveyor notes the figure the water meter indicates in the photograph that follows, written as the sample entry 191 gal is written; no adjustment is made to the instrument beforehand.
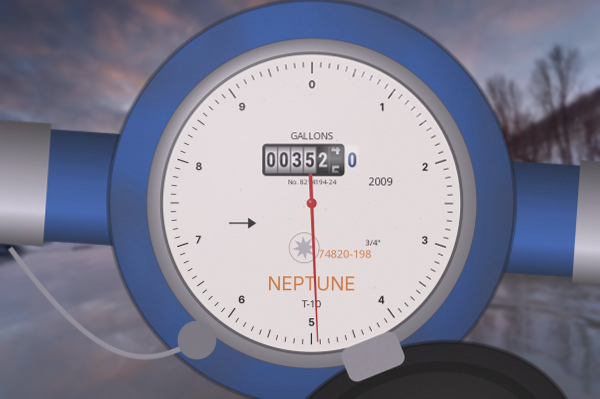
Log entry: 35244.9 gal
